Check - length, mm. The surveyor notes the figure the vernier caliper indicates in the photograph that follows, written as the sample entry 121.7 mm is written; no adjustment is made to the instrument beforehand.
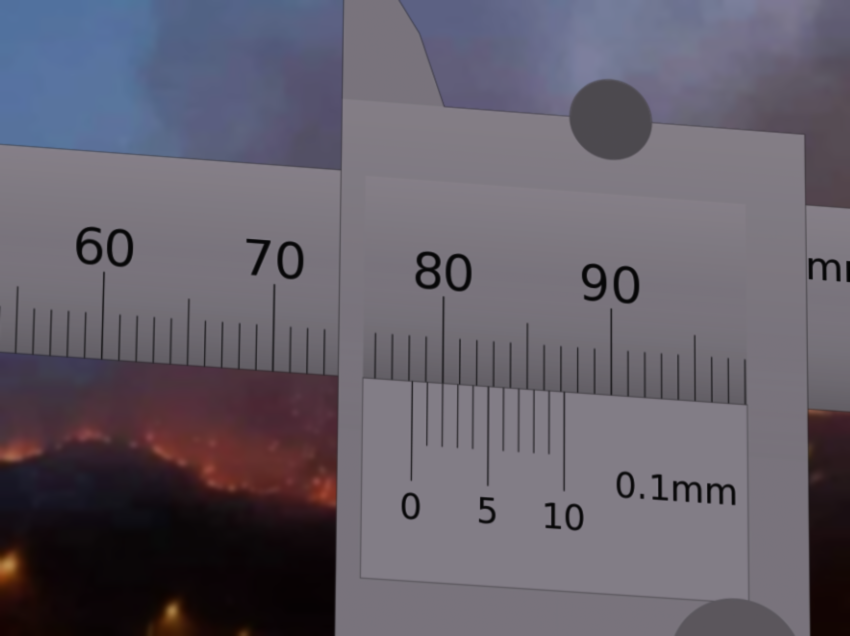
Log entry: 78.2 mm
